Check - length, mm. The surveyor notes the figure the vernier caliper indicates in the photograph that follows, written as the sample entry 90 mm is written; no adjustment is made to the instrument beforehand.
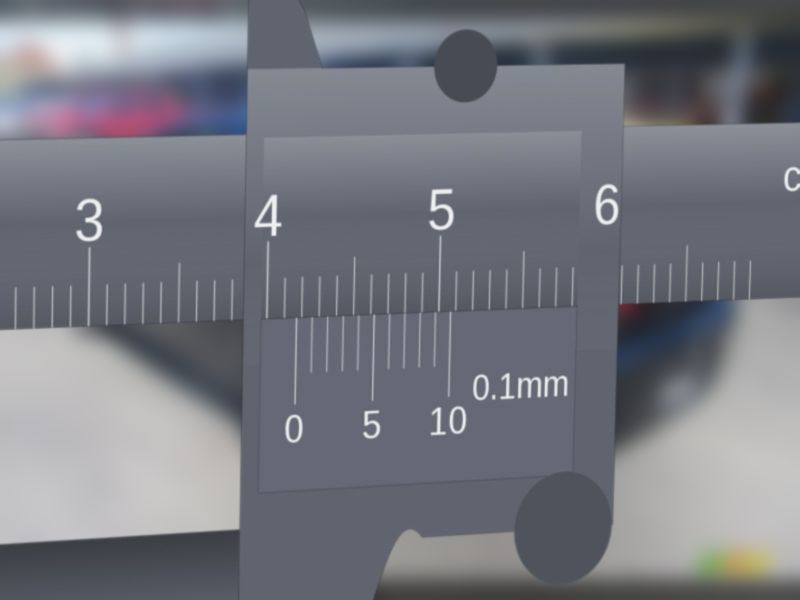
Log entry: 41.7 mm
